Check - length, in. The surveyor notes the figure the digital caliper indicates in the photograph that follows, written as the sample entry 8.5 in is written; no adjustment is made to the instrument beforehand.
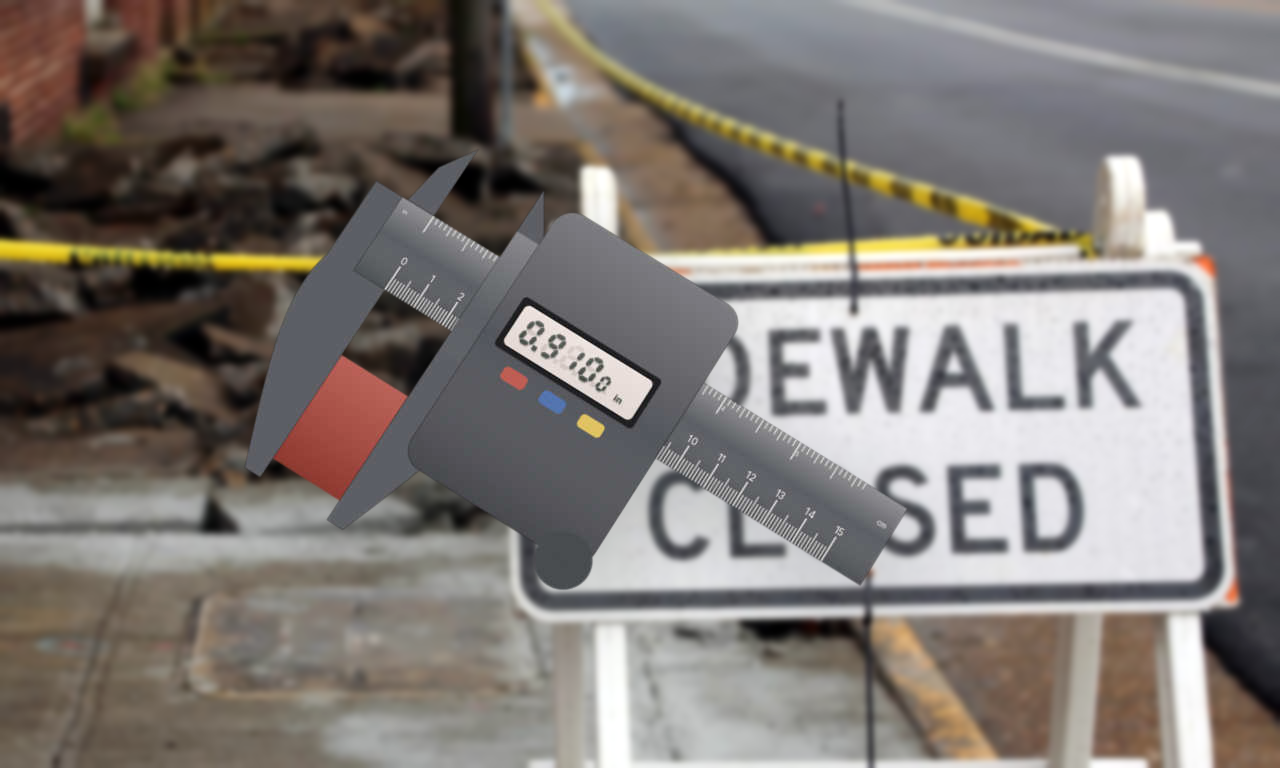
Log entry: 0.9100 in
